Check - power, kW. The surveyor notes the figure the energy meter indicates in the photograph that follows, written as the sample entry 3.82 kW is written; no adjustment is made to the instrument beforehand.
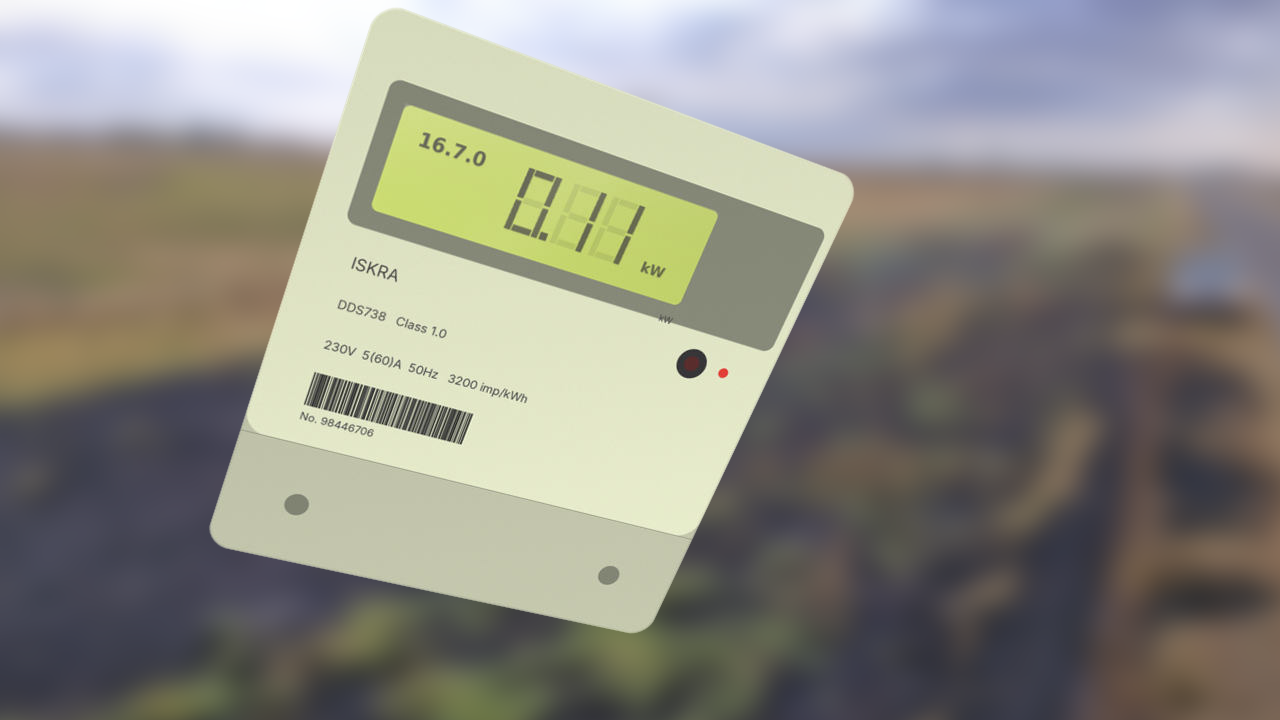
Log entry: 0.11 kW
